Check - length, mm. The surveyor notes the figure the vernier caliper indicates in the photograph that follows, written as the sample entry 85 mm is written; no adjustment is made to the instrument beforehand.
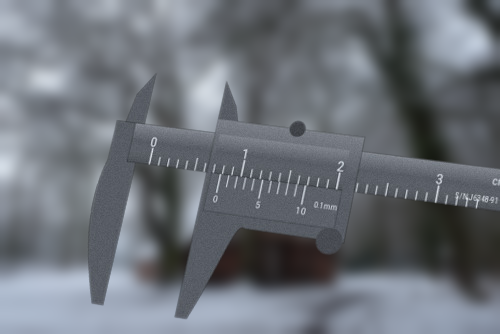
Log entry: 7.8 mm
